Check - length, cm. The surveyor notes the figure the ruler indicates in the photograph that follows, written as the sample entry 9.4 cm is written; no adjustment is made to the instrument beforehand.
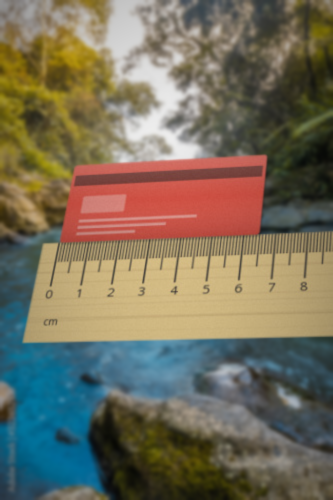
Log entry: 6.5 cm
